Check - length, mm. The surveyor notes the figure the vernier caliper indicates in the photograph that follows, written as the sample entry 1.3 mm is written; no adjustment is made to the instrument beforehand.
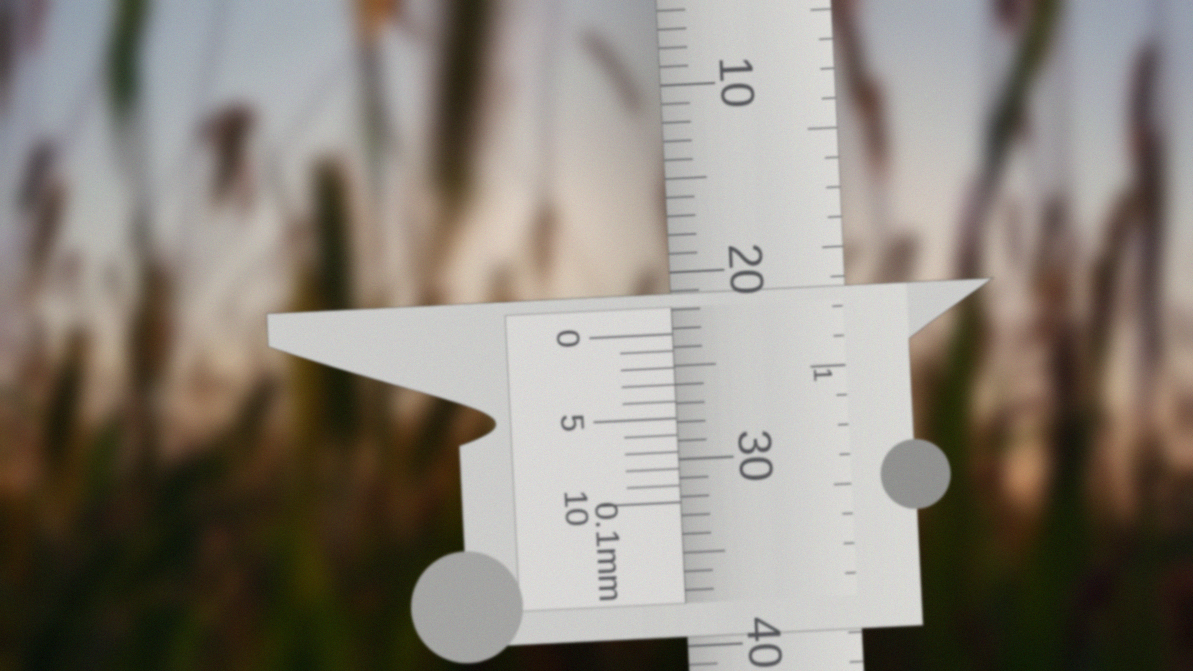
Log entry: 23.3 mm
